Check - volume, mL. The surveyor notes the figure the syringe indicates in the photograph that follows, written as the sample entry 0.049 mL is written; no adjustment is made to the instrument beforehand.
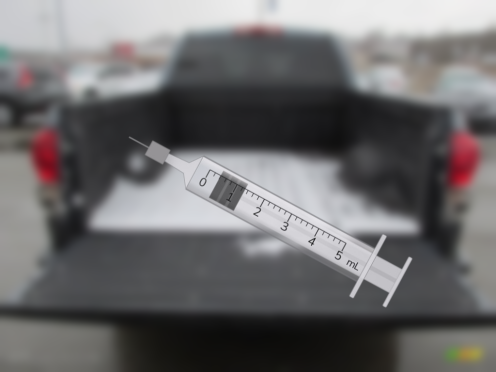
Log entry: 0.4 mL
